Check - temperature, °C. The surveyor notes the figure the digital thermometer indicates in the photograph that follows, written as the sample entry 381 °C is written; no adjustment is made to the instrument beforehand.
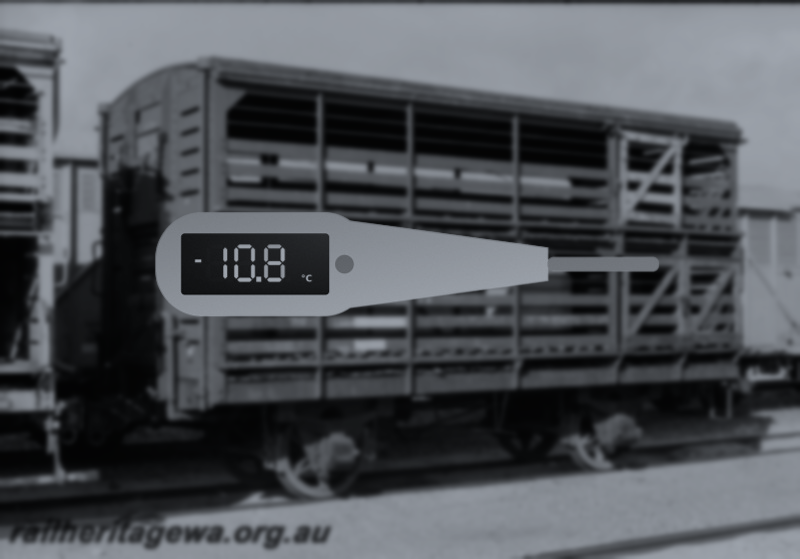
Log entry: -10.8 °C
